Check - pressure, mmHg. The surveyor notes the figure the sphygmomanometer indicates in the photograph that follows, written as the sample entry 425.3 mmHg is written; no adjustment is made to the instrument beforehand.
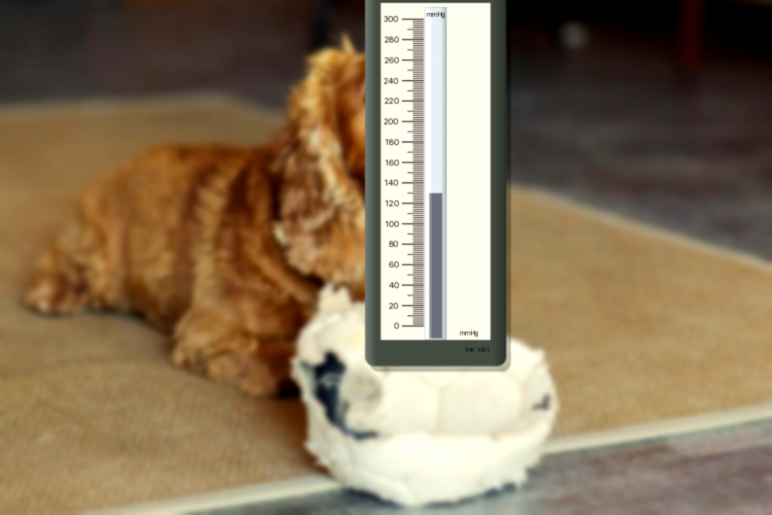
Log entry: 130 mmHg
